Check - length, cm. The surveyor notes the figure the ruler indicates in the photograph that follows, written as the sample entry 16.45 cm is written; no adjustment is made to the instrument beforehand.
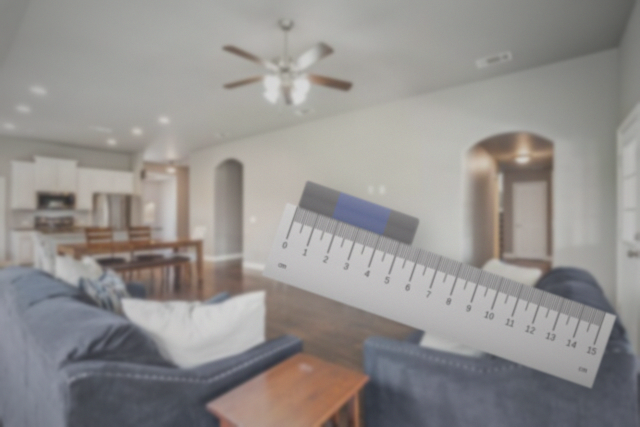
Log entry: 5.5 cm
